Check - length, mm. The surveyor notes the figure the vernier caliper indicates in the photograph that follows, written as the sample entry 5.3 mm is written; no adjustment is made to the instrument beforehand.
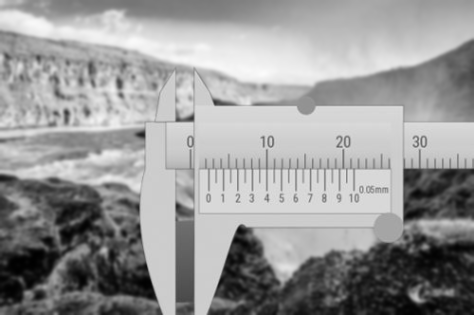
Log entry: 2.4 mm
